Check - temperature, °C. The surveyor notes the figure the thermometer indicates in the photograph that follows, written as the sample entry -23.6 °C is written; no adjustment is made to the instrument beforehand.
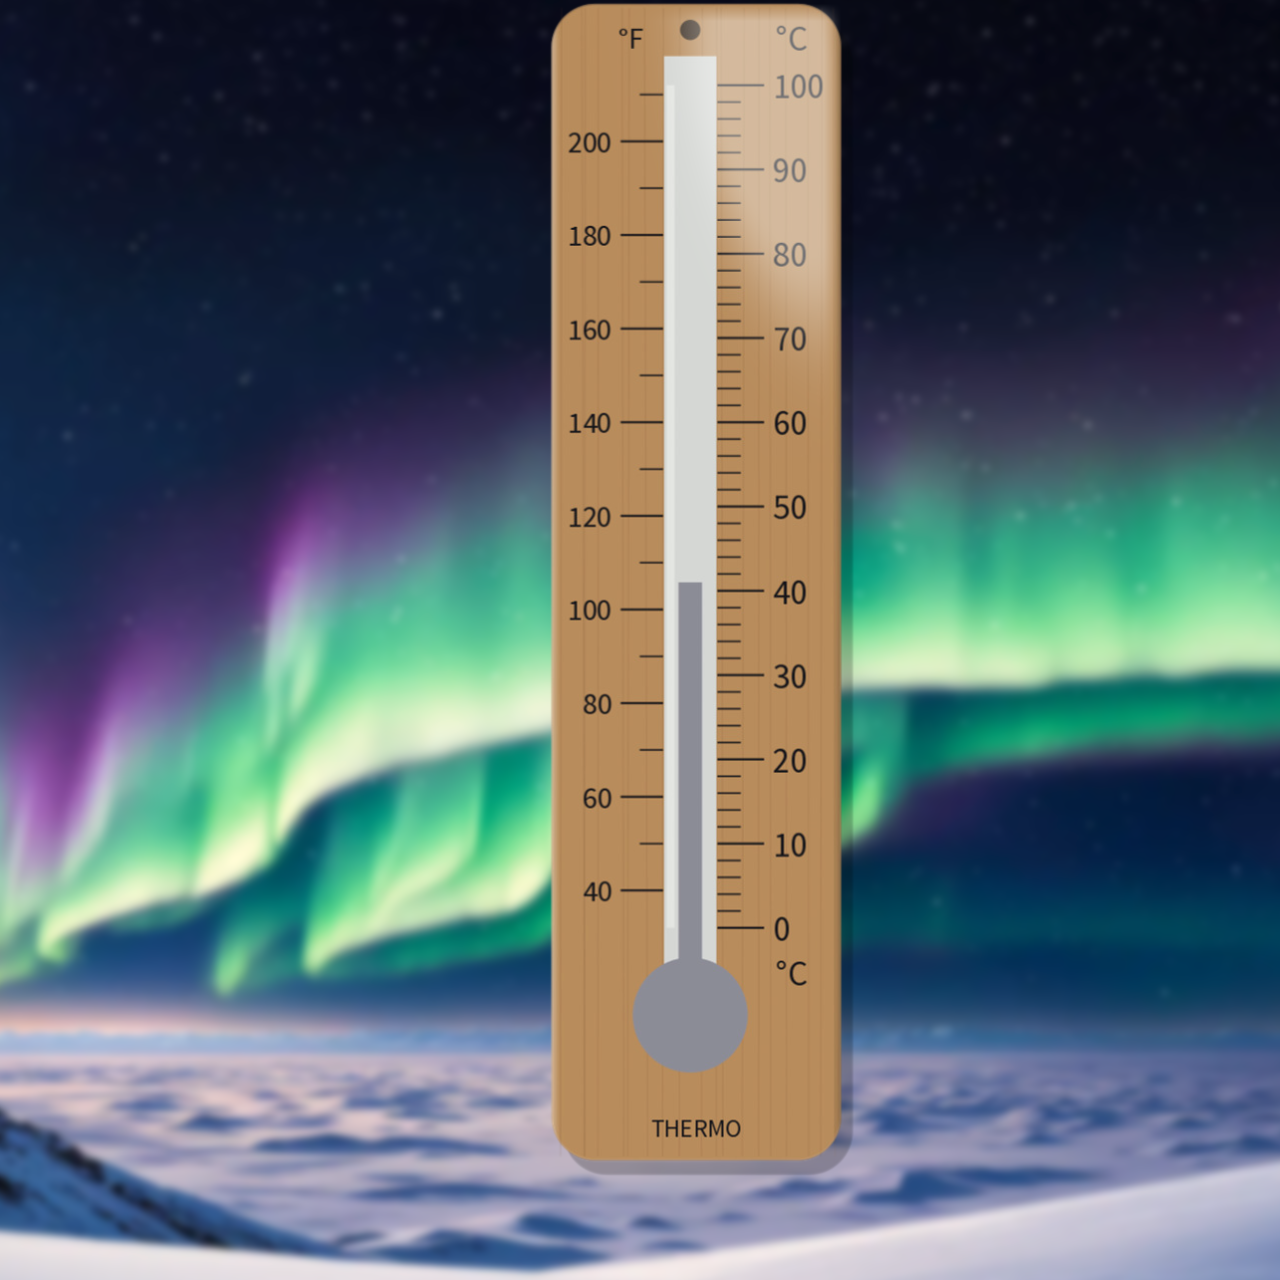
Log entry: 41 °C
